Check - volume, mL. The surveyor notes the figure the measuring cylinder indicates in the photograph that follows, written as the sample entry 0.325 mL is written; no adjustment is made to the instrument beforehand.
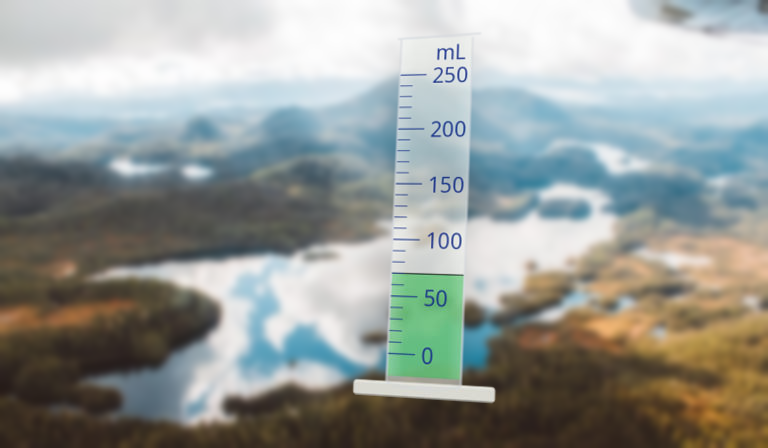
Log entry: 70 mL
